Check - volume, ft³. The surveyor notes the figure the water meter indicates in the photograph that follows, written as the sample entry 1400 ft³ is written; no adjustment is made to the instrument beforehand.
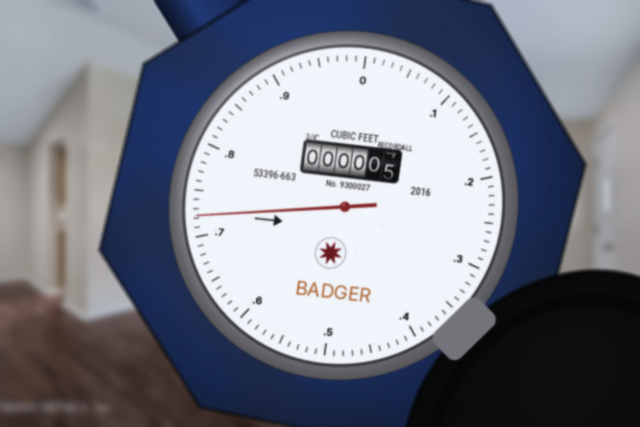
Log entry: 4.72 ft³
